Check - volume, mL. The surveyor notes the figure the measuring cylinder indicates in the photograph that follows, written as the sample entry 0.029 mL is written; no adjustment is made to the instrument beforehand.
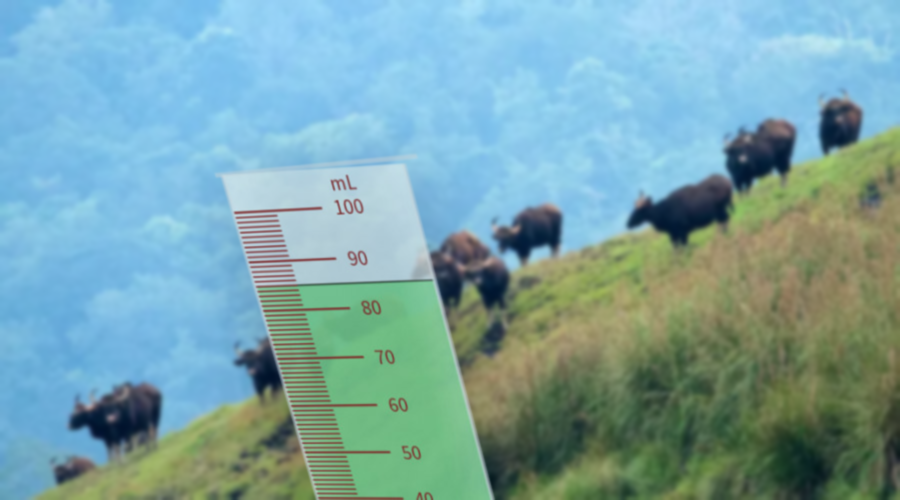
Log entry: 85 mL
